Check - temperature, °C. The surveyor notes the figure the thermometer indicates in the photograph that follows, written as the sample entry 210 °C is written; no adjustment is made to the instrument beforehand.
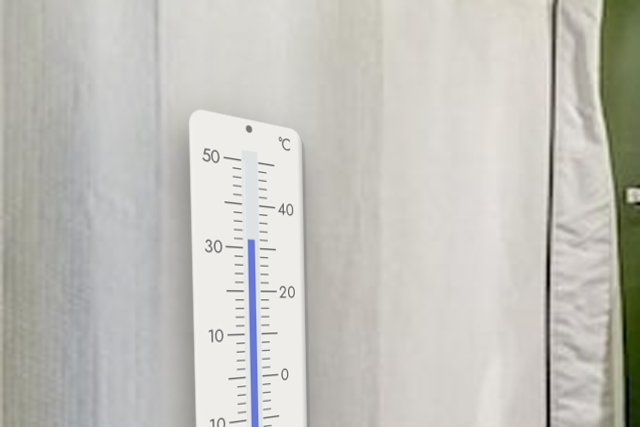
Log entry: 32 °C
